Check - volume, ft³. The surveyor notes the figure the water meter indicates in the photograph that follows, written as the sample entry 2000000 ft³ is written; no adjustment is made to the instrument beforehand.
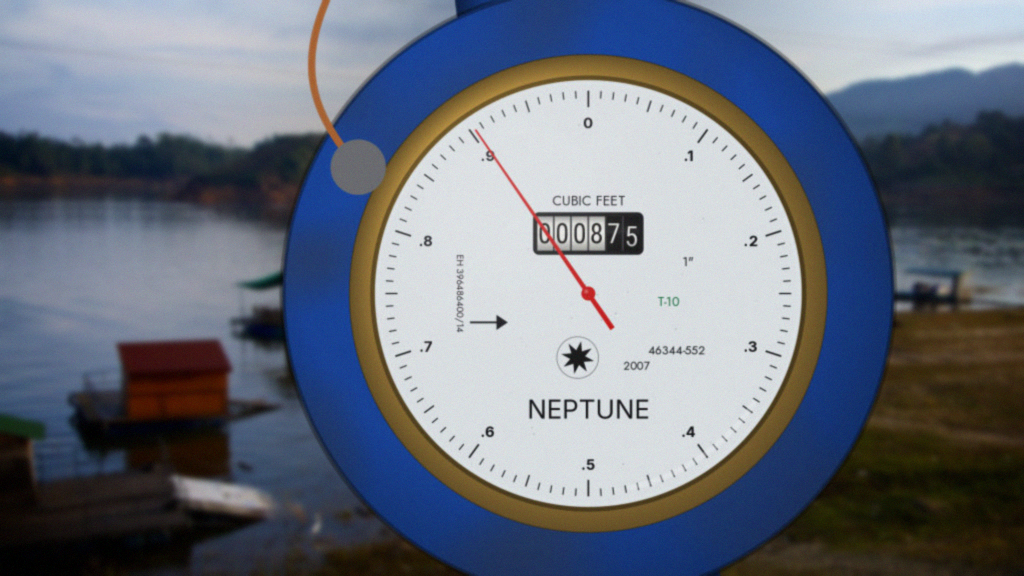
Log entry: 874.90 ft³
